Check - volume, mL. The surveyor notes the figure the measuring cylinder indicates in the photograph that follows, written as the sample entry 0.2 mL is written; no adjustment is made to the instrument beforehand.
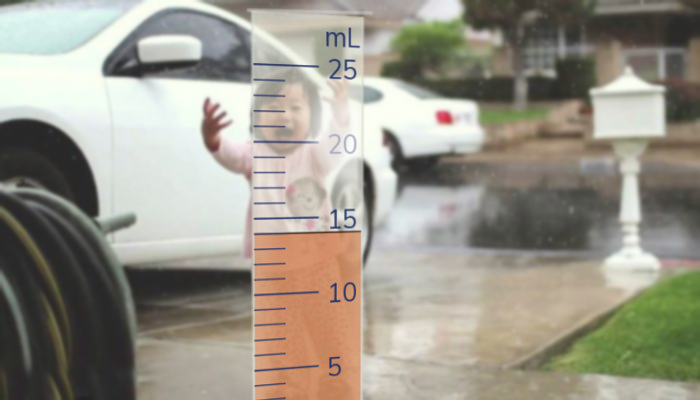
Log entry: 14 mL
